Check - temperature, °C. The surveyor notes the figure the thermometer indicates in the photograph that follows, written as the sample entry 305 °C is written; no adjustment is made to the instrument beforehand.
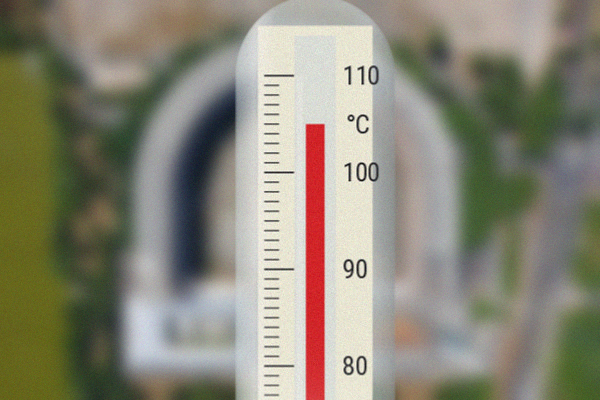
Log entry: 105 °C
